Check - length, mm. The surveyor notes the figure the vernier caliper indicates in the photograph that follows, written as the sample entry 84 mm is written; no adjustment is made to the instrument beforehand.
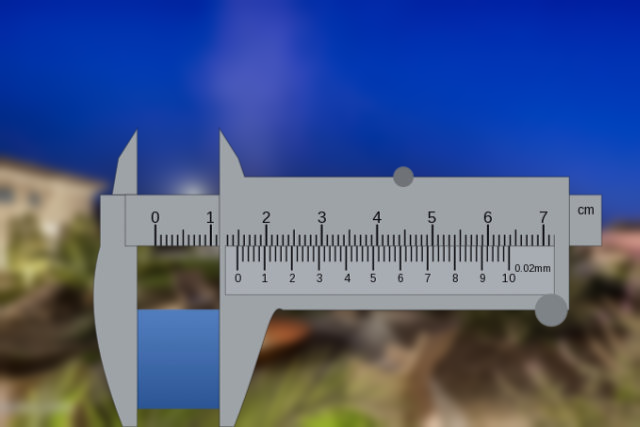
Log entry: 14.8 mm
